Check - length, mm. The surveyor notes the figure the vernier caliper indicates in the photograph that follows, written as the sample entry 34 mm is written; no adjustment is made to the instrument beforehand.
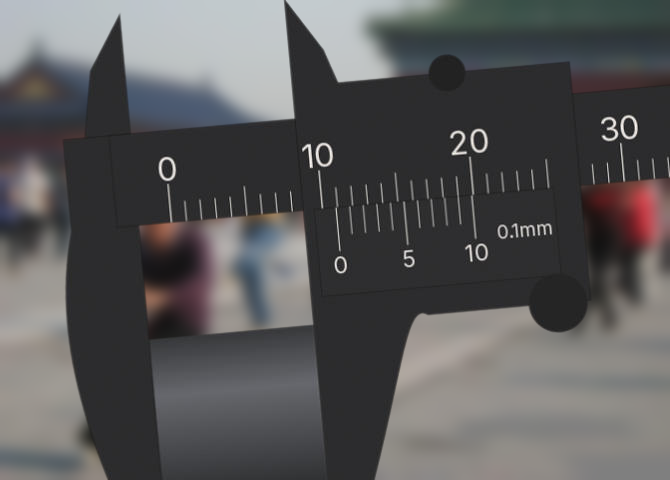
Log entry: 10.9 mm
